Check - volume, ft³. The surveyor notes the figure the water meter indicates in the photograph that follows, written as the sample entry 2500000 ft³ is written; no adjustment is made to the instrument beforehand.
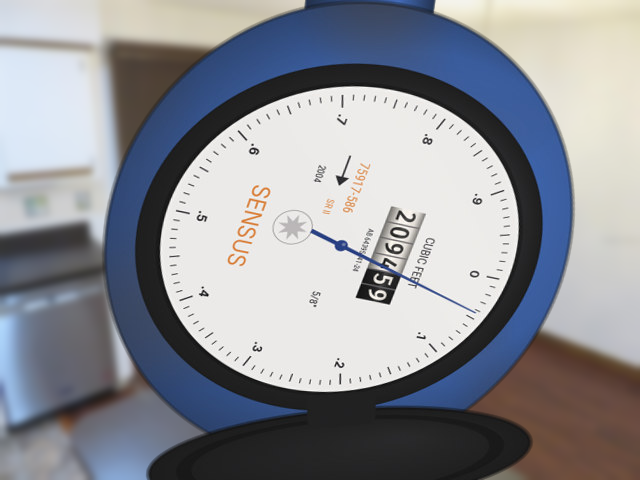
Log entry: 209459.04 ft³
